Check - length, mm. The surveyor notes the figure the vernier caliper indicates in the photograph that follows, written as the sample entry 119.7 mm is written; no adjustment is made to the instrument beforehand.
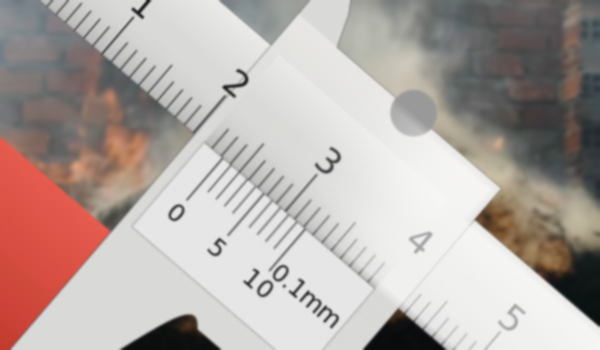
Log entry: 23.2 mm
